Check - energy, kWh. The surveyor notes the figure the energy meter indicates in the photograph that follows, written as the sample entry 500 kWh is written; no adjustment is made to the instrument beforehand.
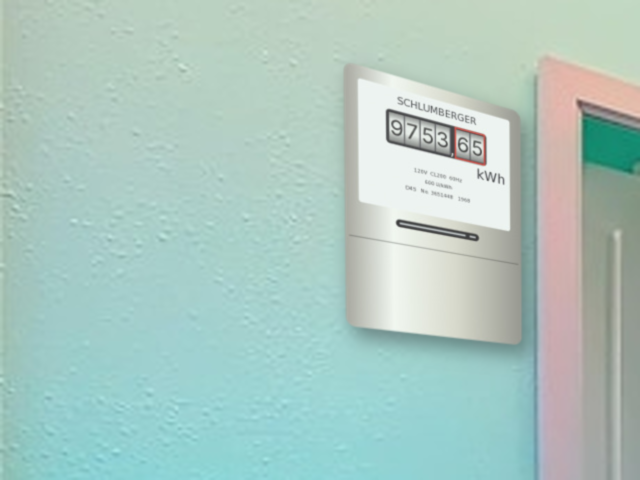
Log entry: 9753.65 kWh
